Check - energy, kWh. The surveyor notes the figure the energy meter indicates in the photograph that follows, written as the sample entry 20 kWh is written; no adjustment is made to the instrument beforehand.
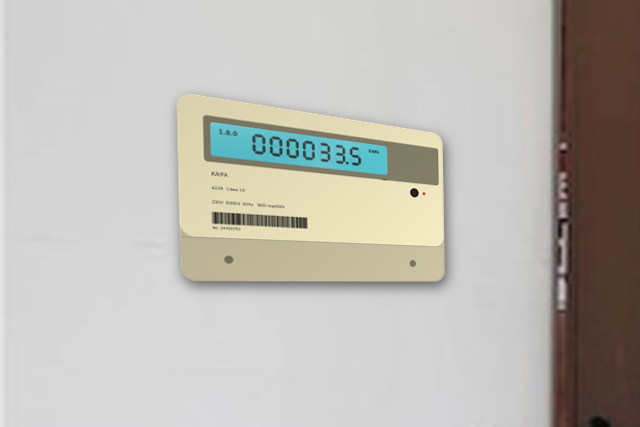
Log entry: 33.5 kWh
